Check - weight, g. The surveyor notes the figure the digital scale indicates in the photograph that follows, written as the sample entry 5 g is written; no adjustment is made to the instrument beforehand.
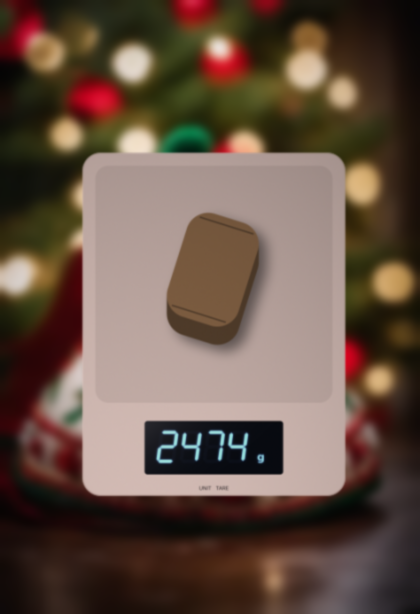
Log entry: 2474 g
